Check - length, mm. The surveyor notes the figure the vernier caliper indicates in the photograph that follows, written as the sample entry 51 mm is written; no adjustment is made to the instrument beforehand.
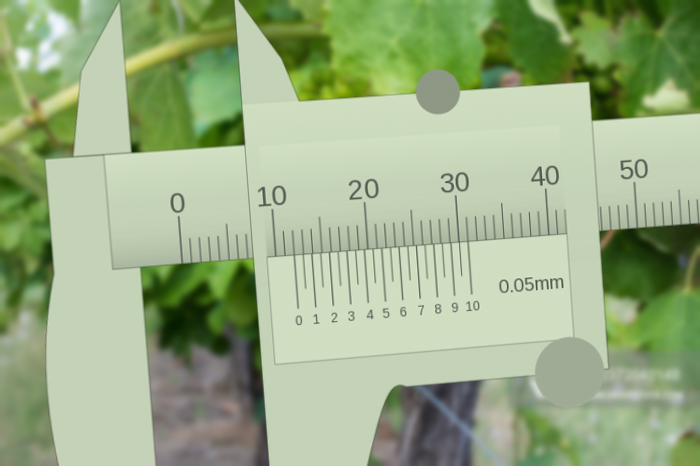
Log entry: 12.0 mm
